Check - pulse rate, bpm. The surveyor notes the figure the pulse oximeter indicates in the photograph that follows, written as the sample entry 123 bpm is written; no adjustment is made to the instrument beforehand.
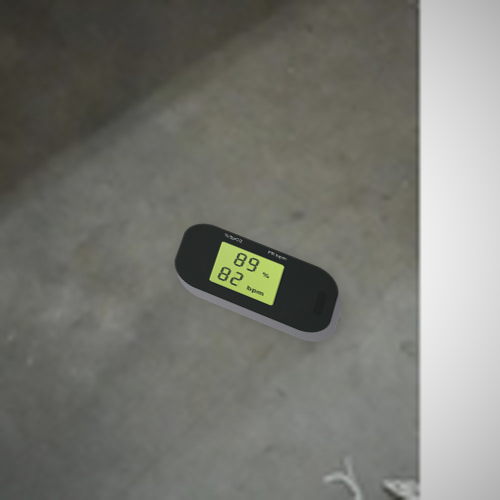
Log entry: 82 bpm
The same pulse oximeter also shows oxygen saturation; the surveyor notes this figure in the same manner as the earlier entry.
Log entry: 89 %
